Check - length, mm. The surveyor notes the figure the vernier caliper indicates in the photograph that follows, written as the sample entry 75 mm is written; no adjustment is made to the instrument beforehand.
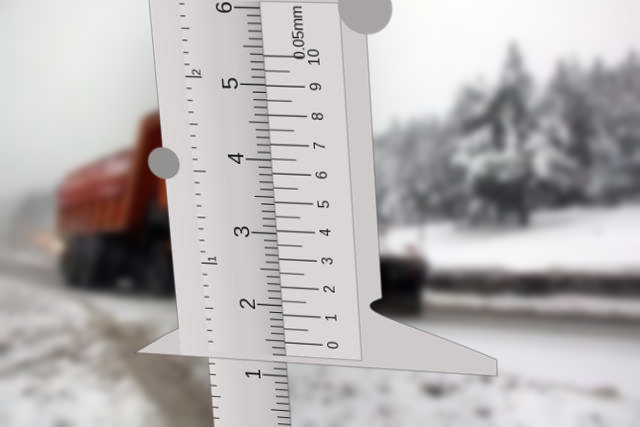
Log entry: 14.8 mm
